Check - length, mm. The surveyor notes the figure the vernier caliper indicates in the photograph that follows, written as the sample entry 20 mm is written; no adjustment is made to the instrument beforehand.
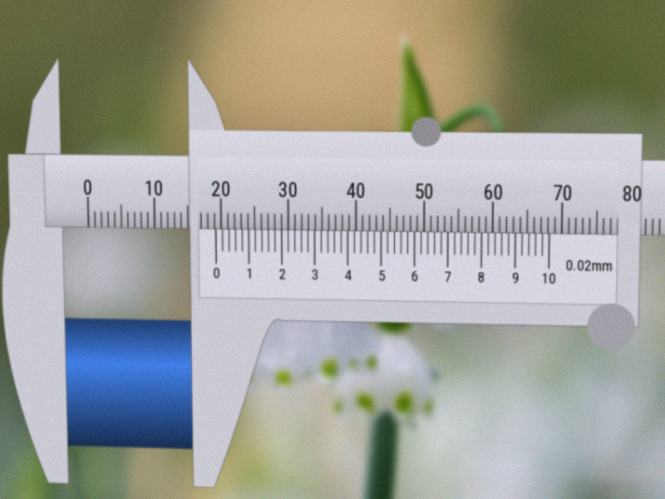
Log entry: 19.2 mm
